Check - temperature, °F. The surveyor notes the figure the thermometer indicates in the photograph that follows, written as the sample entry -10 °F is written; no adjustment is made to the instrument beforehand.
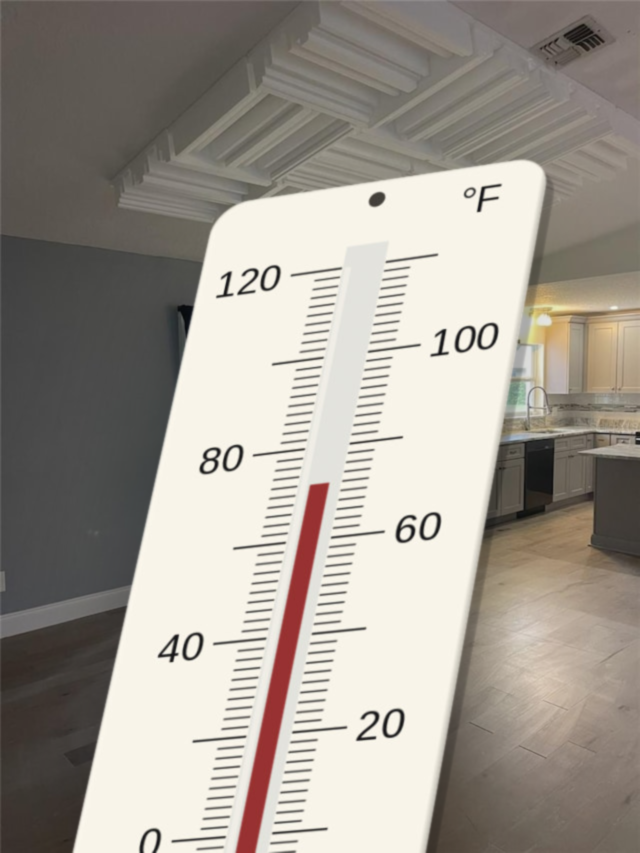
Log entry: 72 °F
